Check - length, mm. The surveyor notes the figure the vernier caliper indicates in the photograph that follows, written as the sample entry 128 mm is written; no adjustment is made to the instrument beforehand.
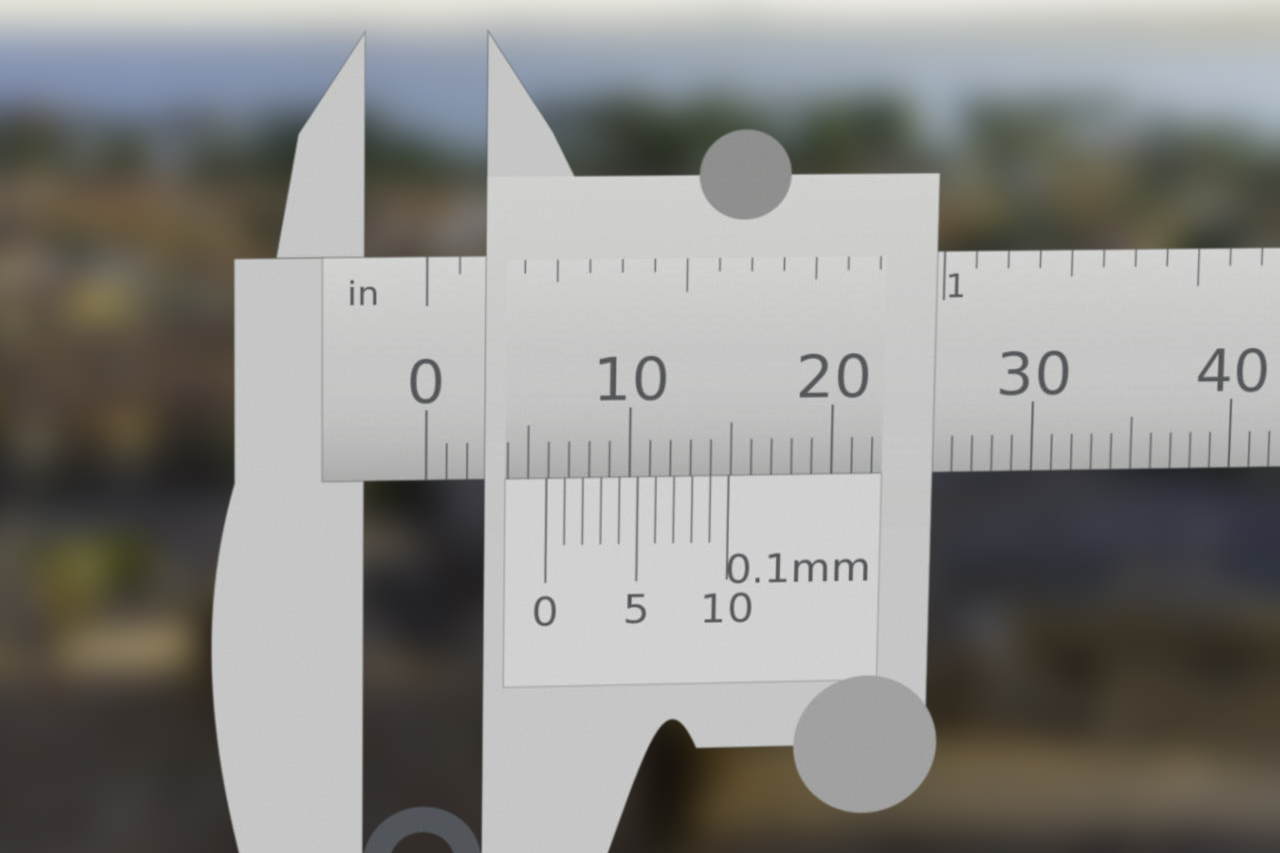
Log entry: 5.9 mm
